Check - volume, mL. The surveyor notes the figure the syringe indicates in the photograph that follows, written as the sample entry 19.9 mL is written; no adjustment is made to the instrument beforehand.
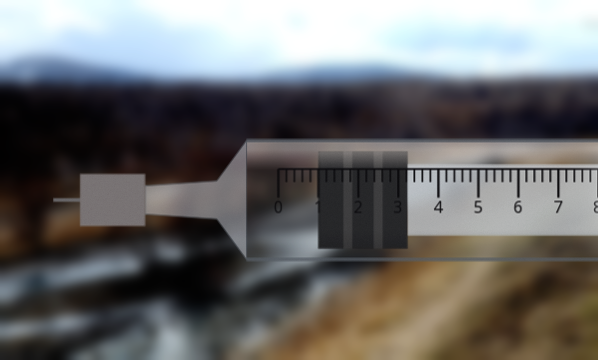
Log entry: 1 mL
